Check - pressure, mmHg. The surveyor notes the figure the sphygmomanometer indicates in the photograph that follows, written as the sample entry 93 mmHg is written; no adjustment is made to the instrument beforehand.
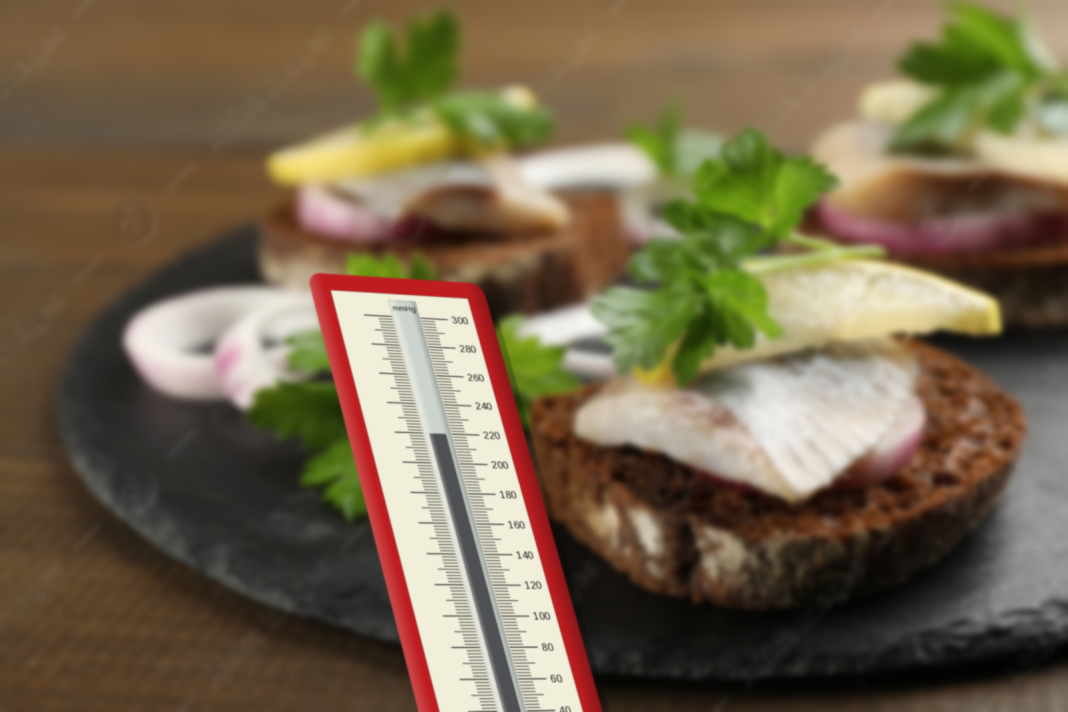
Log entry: 220 mmHg
